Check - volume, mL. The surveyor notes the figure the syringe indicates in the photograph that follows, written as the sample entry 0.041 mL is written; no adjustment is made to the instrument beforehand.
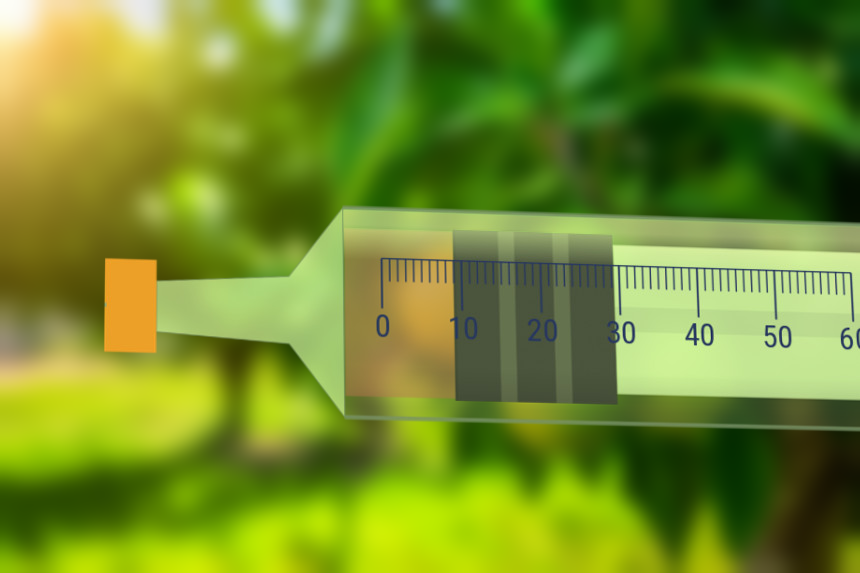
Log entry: 9 mL
